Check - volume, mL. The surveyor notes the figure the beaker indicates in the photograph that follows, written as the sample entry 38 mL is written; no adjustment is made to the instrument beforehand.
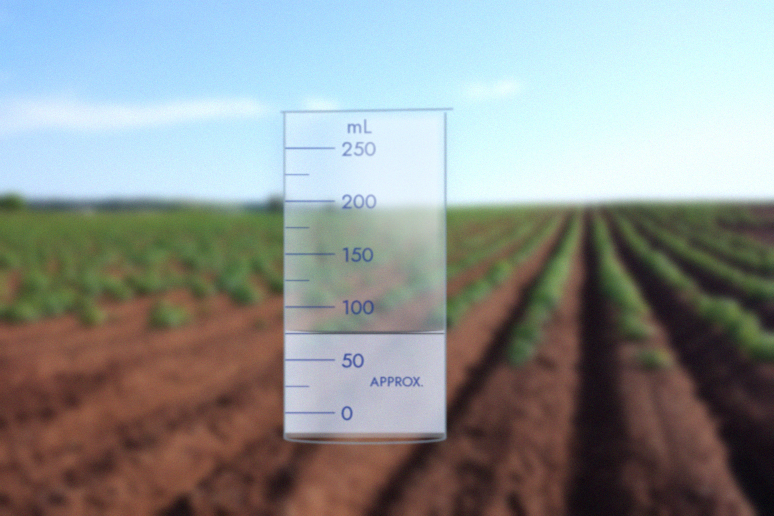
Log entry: 75 mL
